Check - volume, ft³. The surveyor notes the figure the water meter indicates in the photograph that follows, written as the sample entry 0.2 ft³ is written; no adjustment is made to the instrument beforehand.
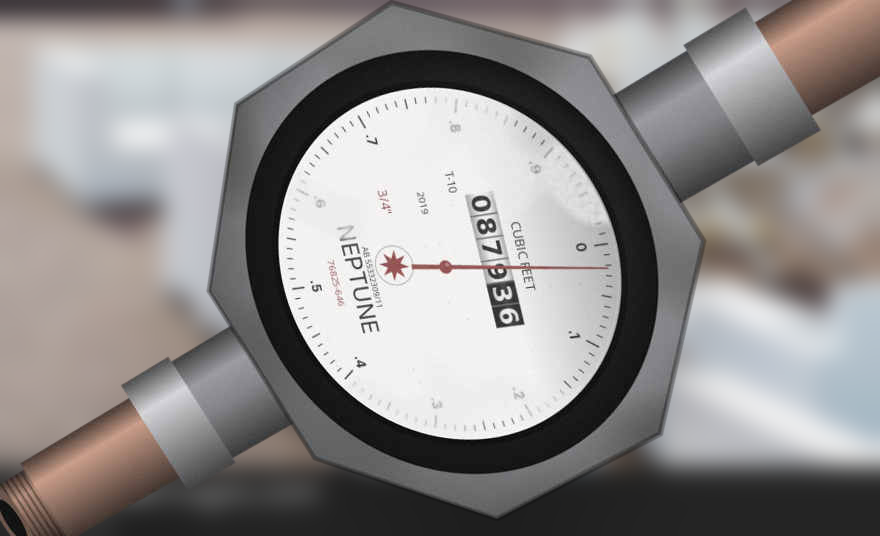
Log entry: 87936.02 ft³
